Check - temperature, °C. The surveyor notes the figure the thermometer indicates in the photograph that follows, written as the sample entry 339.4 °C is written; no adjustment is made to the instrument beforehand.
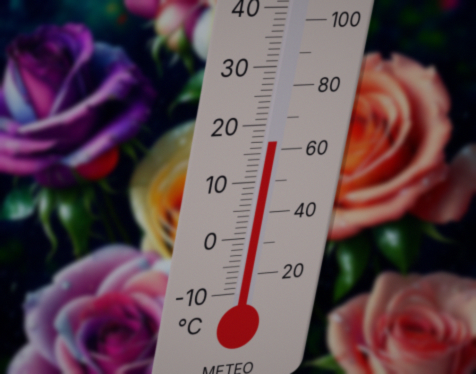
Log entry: 17 °C
